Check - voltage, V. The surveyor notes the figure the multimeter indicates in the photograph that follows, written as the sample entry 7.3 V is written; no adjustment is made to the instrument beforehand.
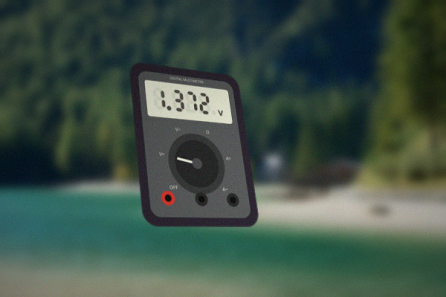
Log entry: 1.372 V
